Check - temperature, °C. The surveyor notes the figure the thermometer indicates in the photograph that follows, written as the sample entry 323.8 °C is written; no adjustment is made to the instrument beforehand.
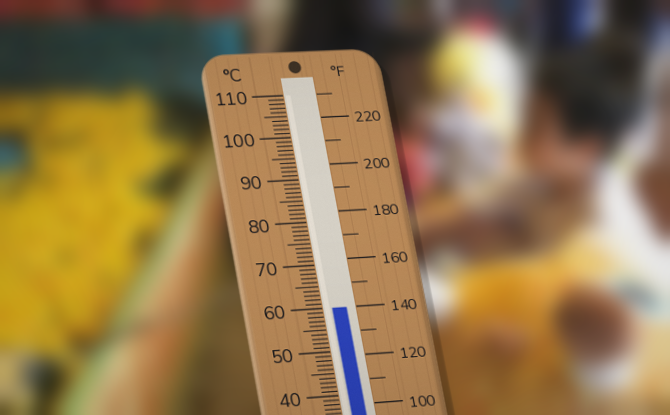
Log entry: 60 °C
